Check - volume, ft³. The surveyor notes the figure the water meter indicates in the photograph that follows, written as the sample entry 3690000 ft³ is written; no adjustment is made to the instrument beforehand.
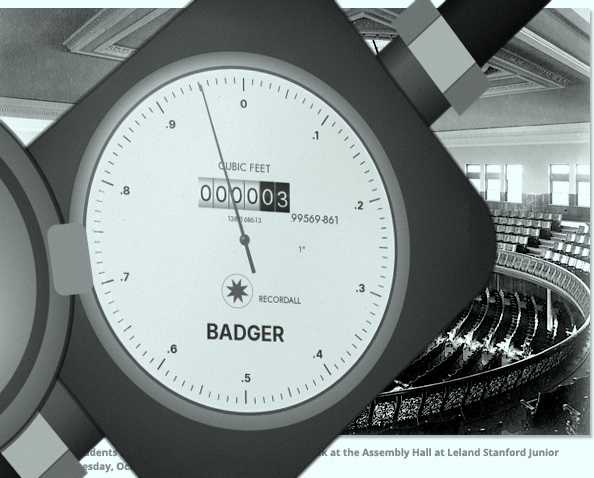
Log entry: 2.95 ft³
